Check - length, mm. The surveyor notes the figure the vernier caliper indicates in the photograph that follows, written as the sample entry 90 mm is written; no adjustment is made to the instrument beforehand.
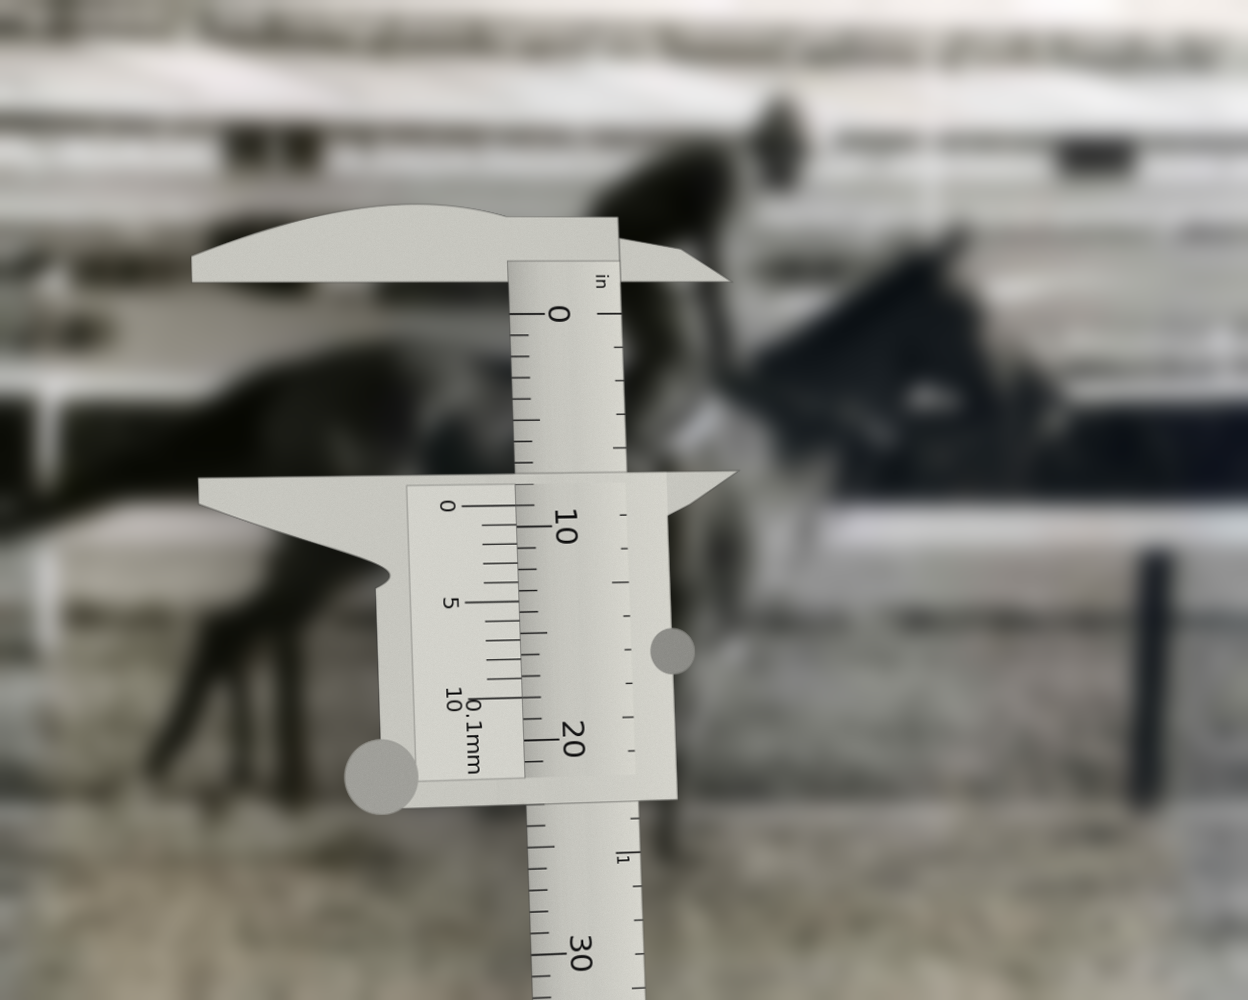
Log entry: 9.0 mm
